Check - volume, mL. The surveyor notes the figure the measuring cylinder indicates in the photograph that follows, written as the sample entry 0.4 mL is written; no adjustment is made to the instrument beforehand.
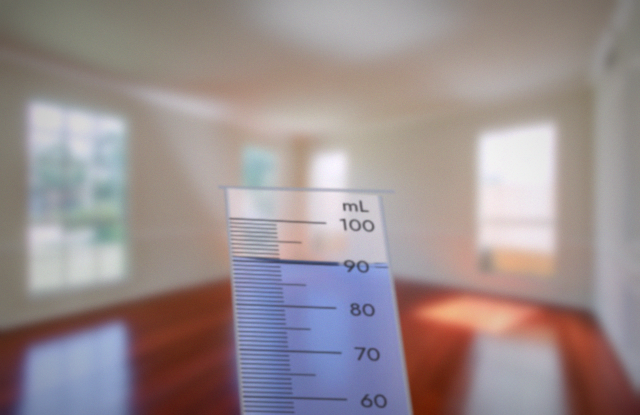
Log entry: 90 mL
